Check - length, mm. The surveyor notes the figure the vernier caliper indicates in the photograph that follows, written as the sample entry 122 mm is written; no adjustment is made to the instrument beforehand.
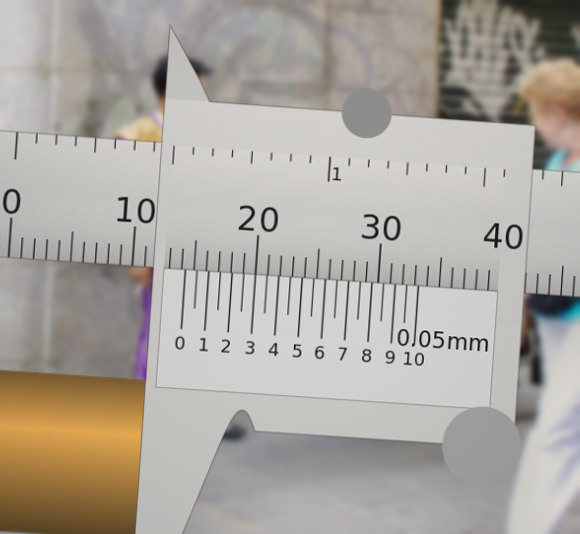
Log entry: 14.3 mm
